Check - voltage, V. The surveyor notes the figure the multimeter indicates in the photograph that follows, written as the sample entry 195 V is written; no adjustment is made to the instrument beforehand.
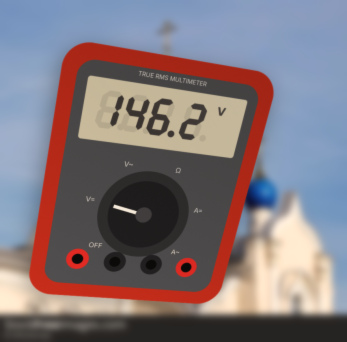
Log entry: 146.2 V
